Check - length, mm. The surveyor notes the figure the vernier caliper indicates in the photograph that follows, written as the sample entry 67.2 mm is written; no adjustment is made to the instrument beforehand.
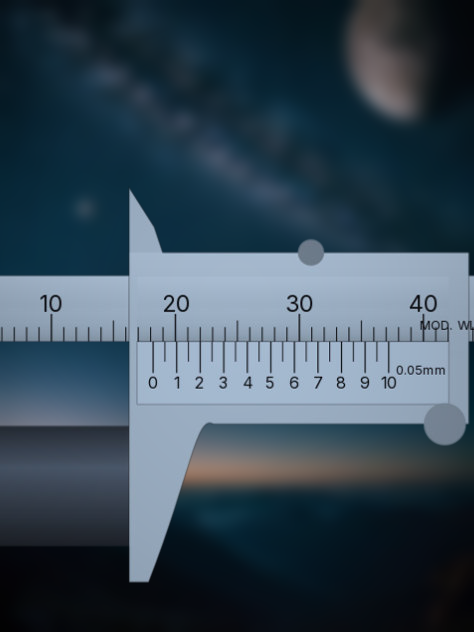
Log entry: 18.2 mm
